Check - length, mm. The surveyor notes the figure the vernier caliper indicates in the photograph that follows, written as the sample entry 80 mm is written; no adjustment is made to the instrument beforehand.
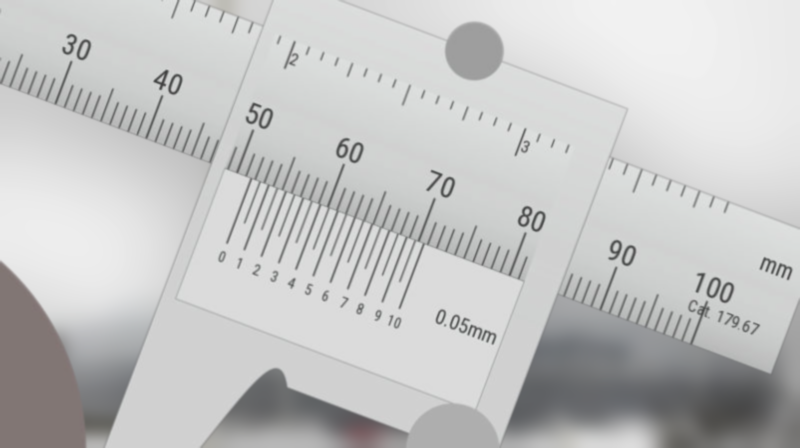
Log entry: 51.6 mm
